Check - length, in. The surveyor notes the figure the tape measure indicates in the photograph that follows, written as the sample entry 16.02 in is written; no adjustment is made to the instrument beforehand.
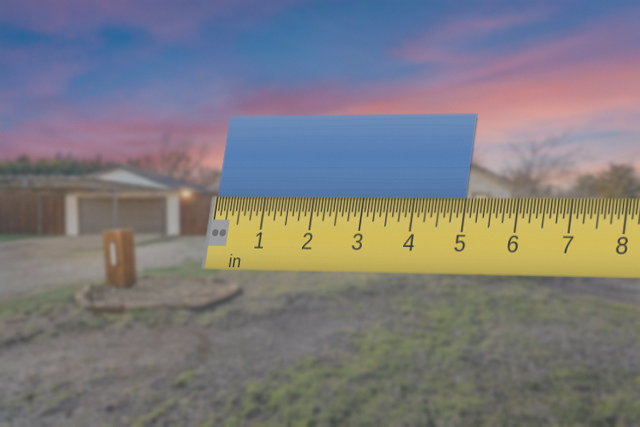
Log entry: 5 in
